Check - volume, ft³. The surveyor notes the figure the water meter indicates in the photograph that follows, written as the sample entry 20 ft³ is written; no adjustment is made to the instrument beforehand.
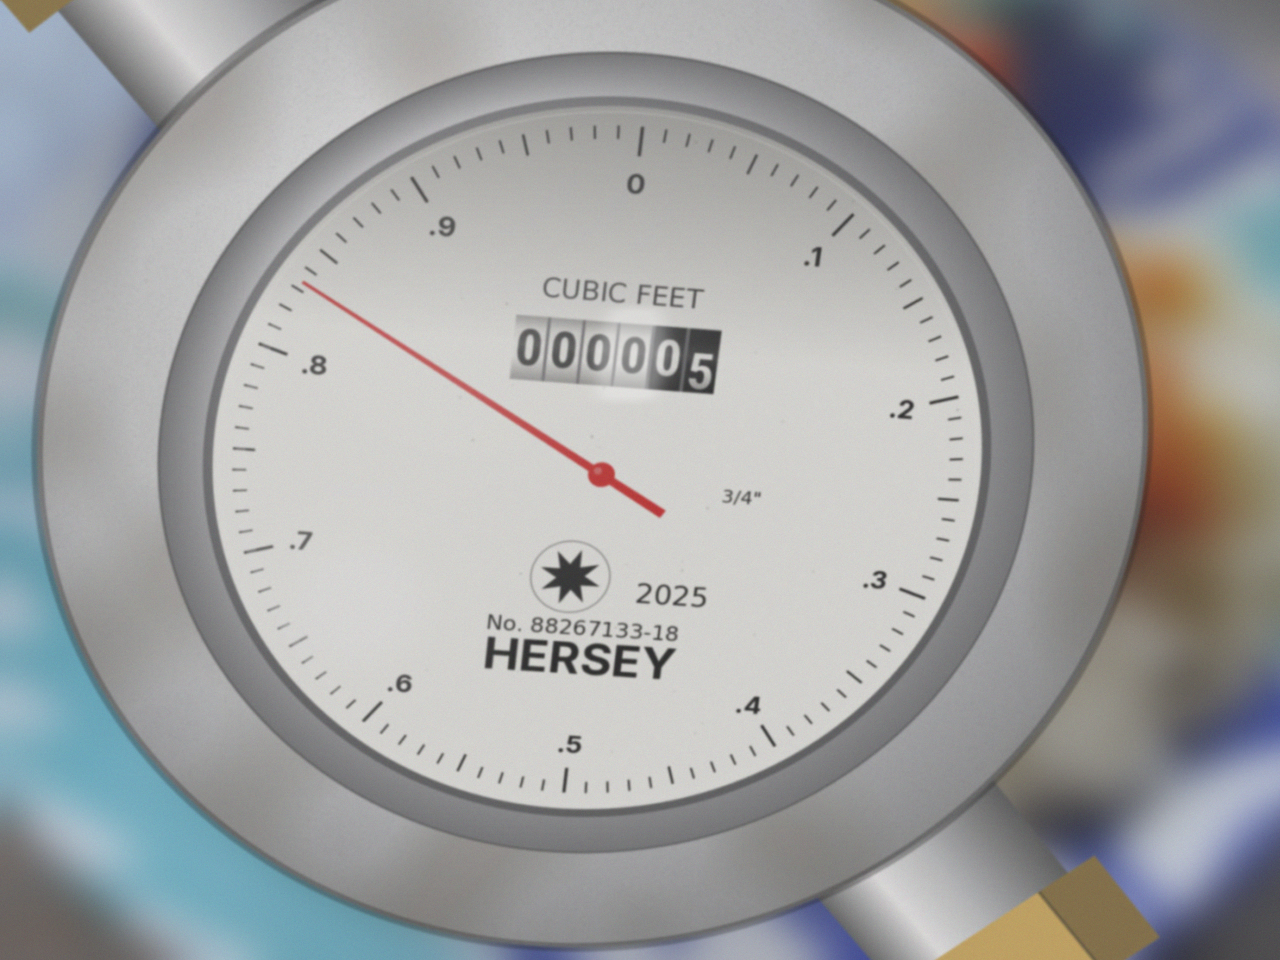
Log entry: 4.83 ft³
